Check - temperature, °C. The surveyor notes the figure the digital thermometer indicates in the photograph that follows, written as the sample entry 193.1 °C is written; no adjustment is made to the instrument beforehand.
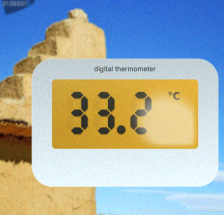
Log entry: 33.2 °C
